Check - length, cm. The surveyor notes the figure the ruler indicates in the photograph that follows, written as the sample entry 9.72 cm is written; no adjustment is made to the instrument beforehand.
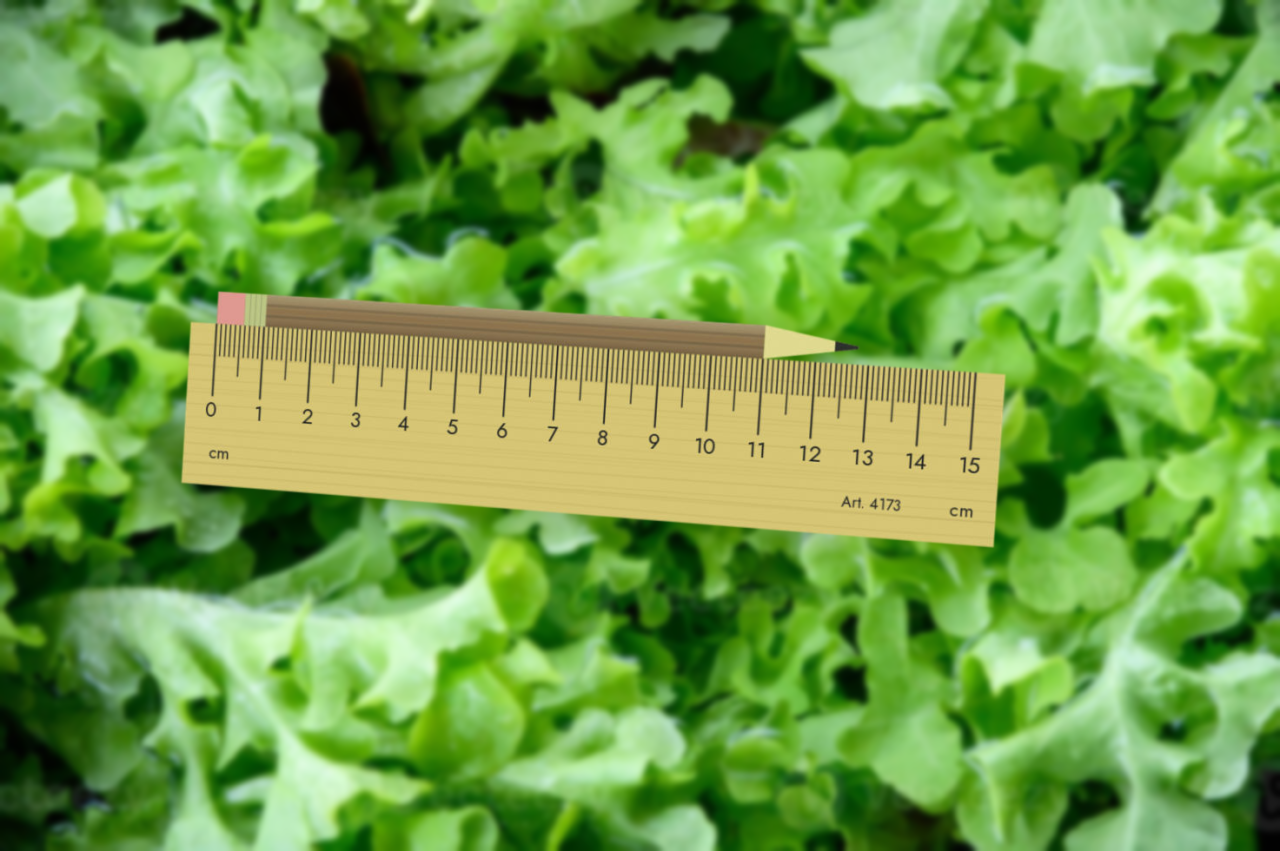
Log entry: 12.8 cm
